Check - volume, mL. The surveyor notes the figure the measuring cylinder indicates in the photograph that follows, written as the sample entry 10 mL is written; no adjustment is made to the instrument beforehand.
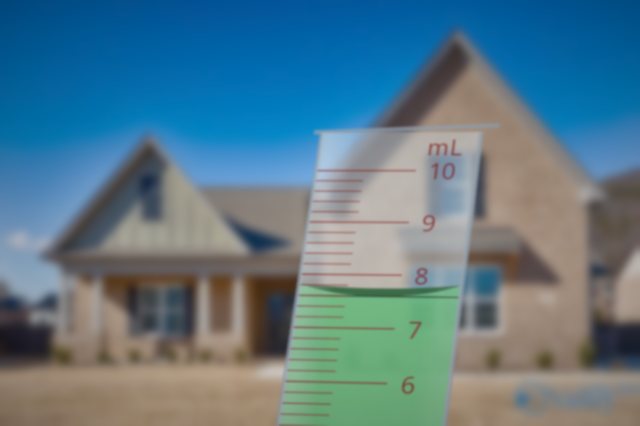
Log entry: 7.6 mL
